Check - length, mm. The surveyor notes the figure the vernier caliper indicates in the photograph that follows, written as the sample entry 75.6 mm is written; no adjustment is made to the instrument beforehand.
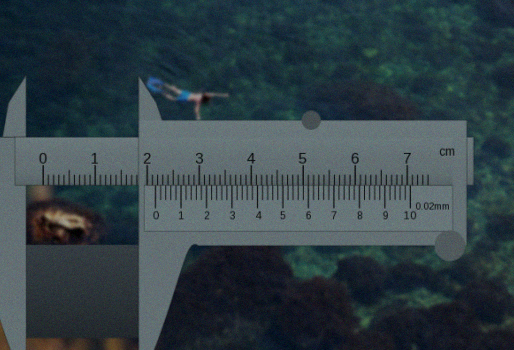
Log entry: 21.6 mm
